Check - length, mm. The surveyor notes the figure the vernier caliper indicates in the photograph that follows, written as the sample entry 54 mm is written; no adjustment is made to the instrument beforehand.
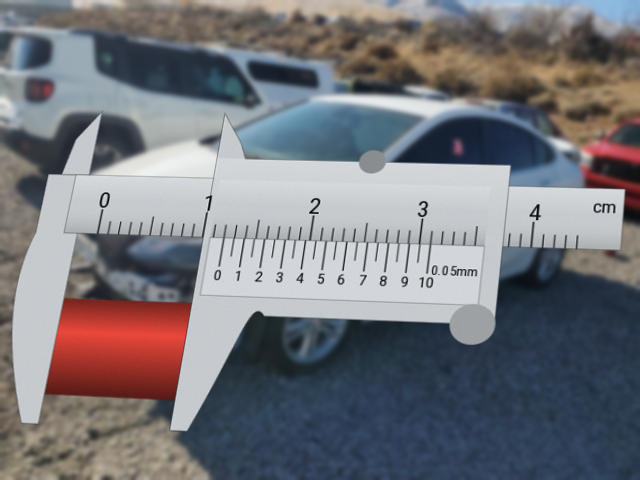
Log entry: 12.0 mm
